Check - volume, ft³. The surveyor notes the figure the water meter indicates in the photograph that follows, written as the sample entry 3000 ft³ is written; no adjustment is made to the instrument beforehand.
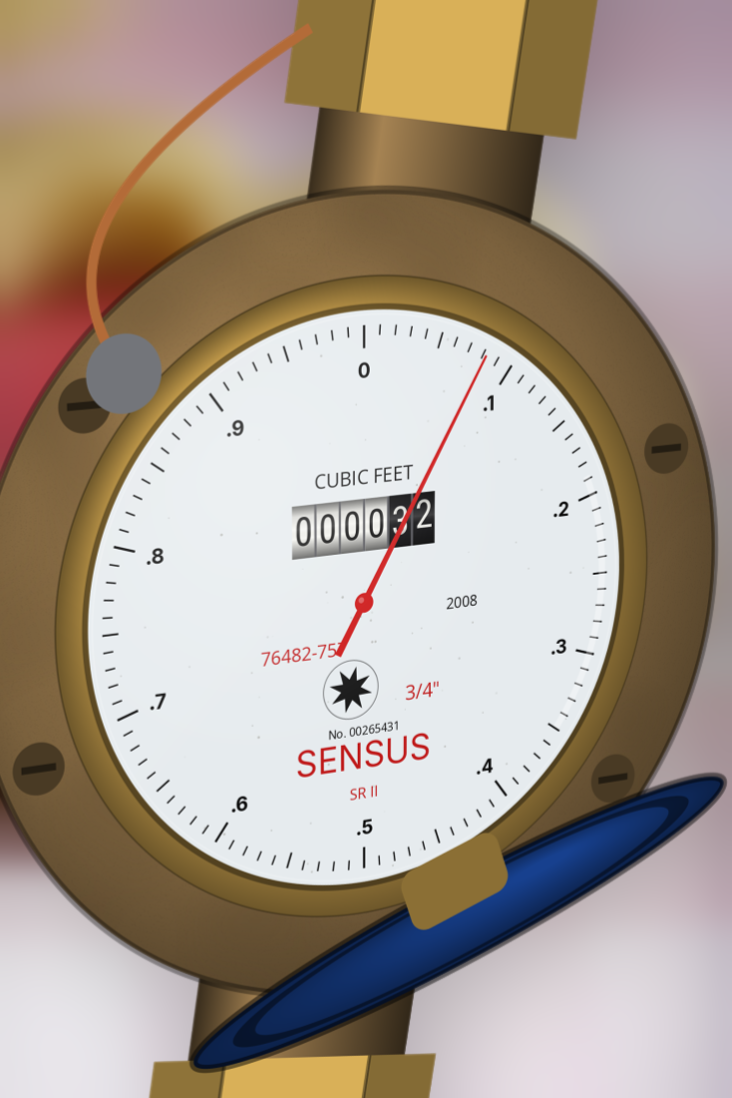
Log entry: 32.08 ft³
